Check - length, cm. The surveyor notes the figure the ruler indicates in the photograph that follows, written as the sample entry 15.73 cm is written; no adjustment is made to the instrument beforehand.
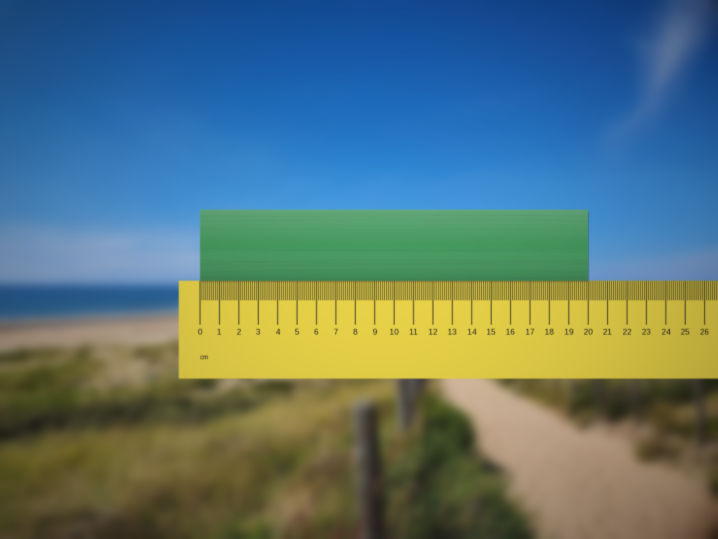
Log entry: 20 cm
